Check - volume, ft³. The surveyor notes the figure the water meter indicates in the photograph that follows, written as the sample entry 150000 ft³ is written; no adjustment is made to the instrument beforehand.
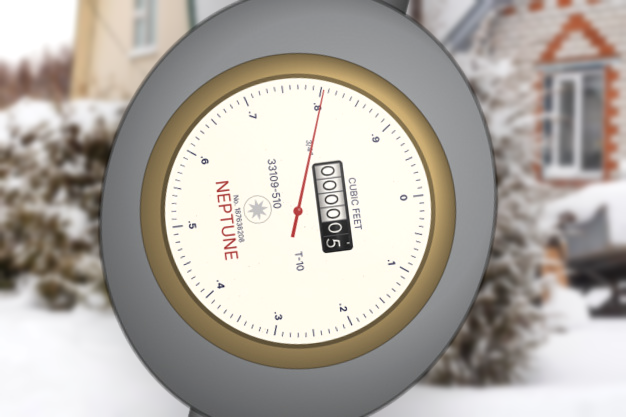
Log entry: 4.80 ft³
